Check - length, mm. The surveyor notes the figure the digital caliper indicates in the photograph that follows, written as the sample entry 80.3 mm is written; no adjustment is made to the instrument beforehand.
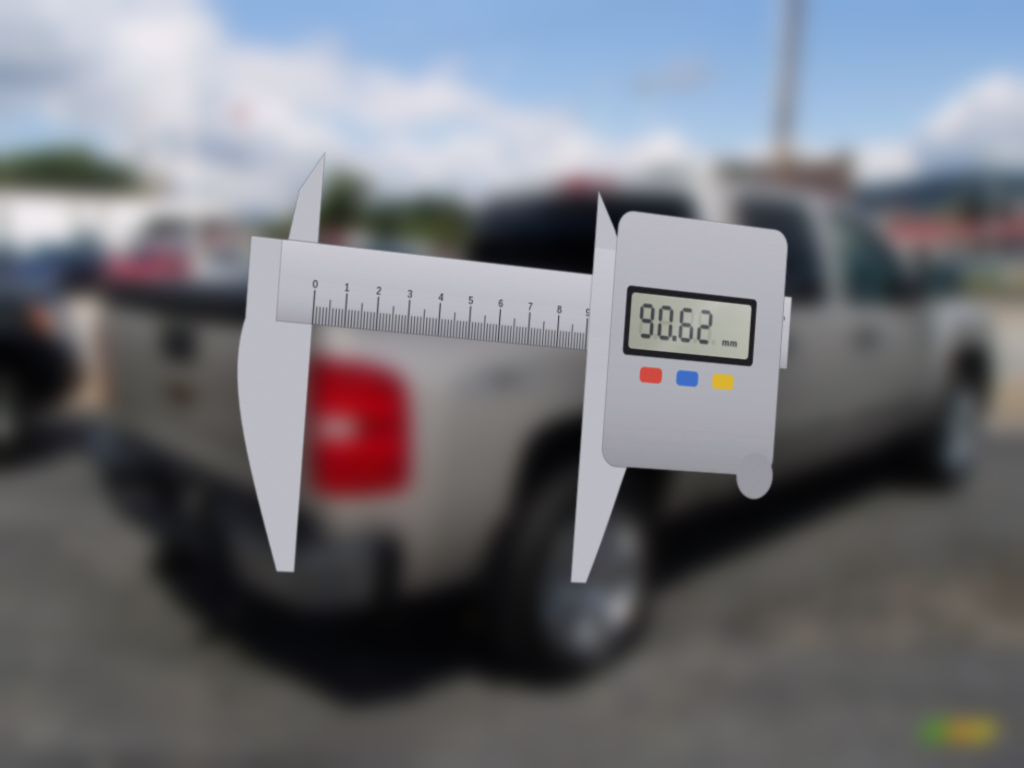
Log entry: 90.62 mm
